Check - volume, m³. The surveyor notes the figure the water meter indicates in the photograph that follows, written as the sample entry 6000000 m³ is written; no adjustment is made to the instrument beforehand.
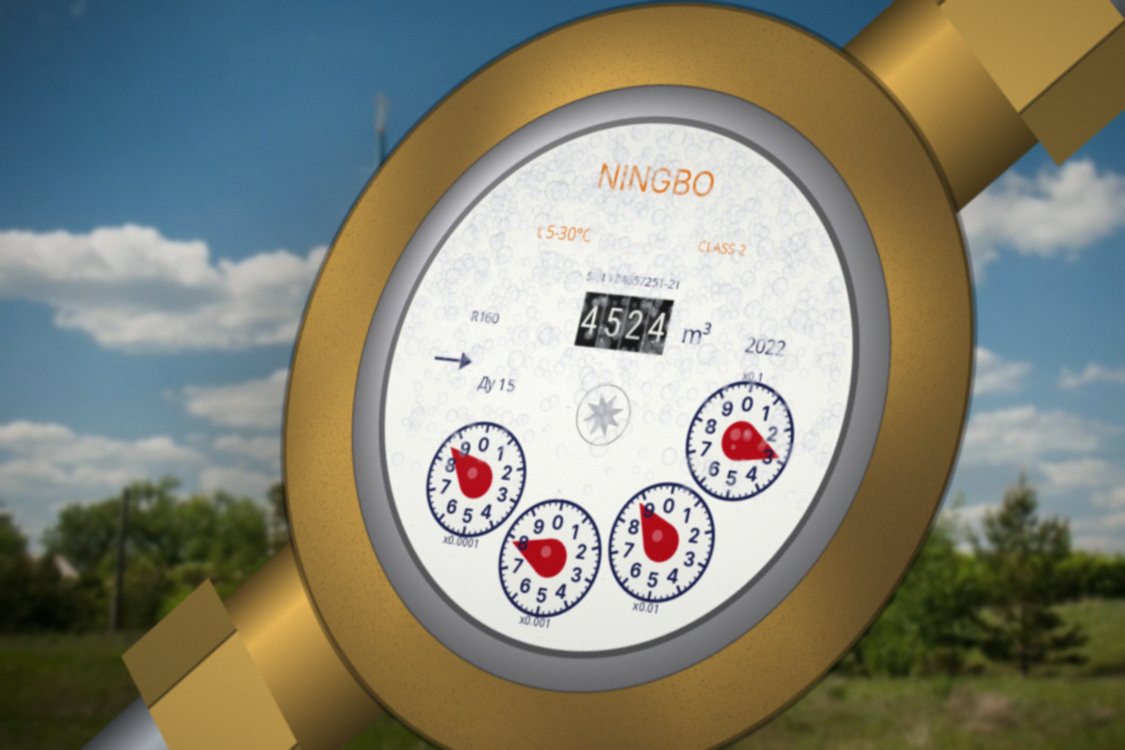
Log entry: 4524.2878 m³
